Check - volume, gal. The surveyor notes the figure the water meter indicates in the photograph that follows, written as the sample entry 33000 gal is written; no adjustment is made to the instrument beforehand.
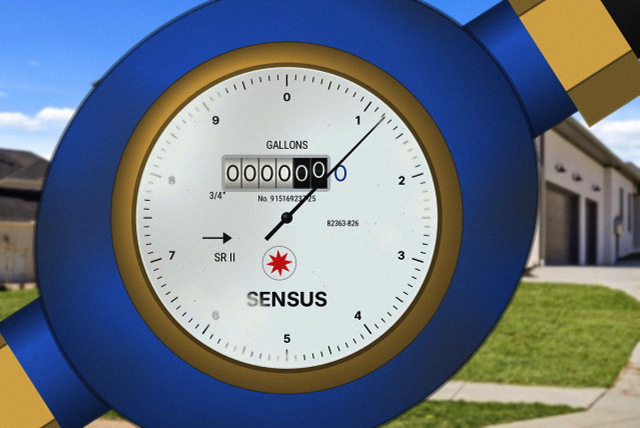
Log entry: 1.2 gal
